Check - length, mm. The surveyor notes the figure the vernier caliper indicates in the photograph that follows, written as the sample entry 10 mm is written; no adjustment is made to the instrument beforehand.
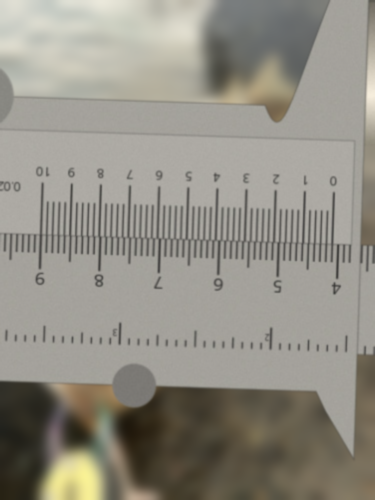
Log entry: 41.0 mm
